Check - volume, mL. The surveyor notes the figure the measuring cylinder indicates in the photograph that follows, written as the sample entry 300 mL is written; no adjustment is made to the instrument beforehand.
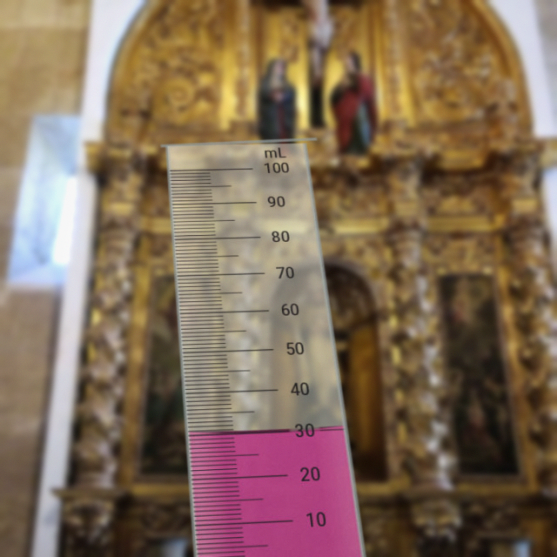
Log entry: 30 mL
